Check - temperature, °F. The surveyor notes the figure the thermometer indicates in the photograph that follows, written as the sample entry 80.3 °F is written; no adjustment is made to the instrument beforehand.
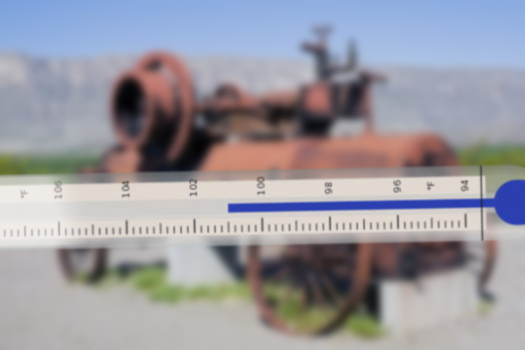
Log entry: 101 °F
